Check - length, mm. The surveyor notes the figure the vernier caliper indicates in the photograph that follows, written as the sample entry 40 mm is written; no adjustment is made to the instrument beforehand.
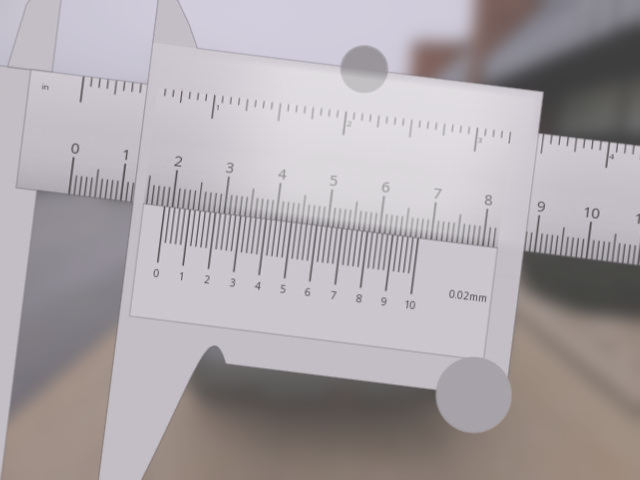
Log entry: 18.5 mm
